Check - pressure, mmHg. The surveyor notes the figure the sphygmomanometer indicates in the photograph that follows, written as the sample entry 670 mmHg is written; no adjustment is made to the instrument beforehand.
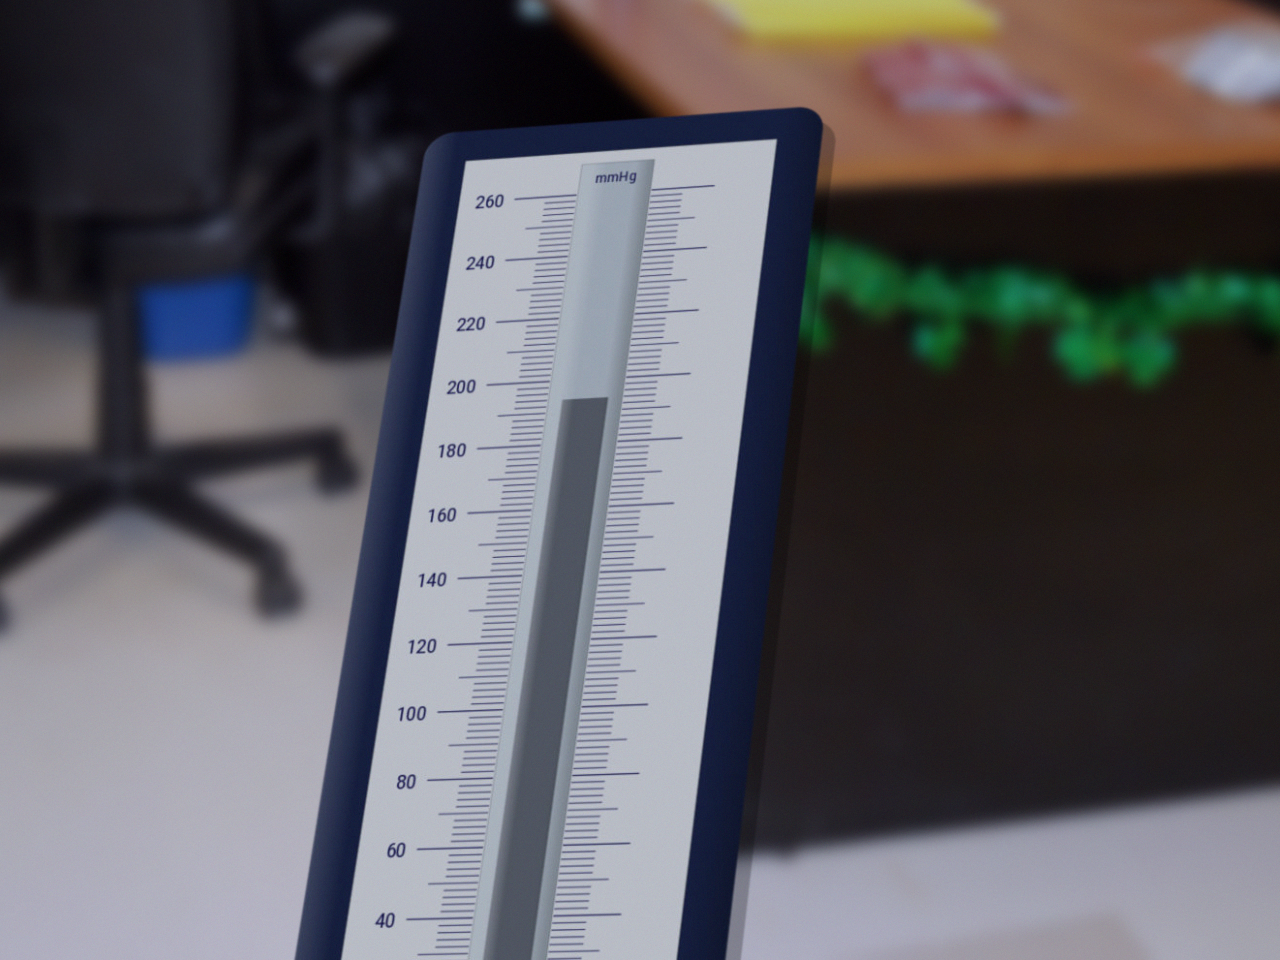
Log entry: 194 mmHg
